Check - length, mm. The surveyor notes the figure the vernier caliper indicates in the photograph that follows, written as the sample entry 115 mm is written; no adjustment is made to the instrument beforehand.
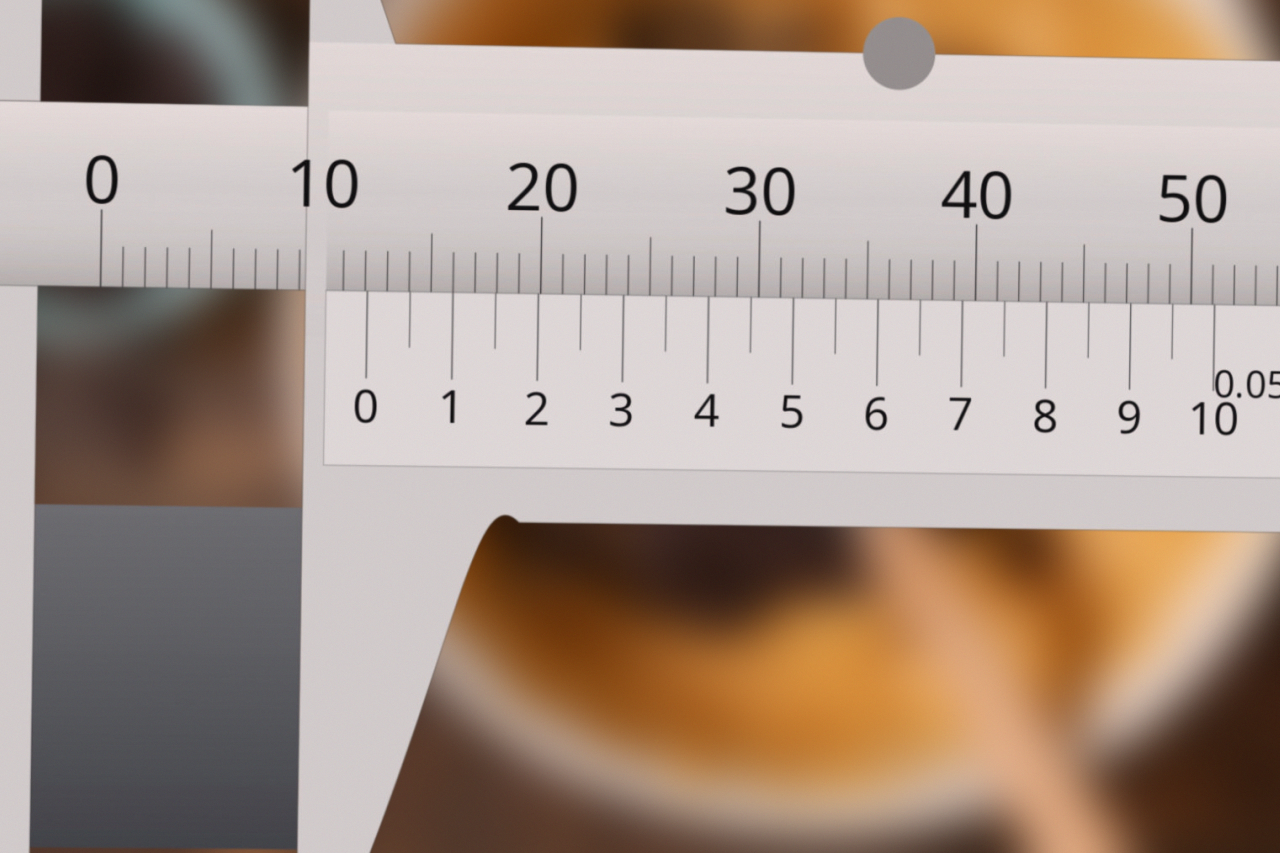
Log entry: 12.1 mm
